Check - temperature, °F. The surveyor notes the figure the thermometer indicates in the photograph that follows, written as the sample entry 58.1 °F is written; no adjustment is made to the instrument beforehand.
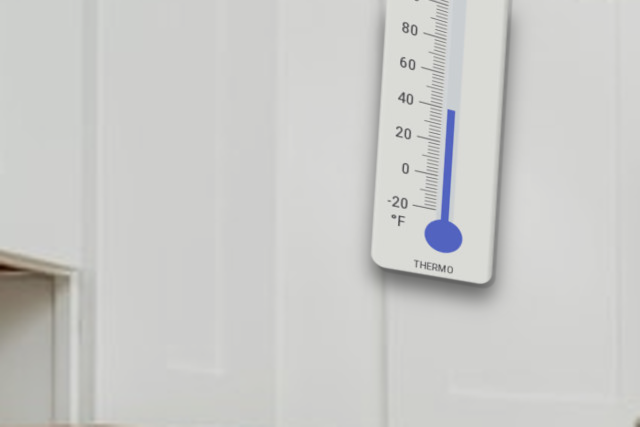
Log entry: 40 °F
